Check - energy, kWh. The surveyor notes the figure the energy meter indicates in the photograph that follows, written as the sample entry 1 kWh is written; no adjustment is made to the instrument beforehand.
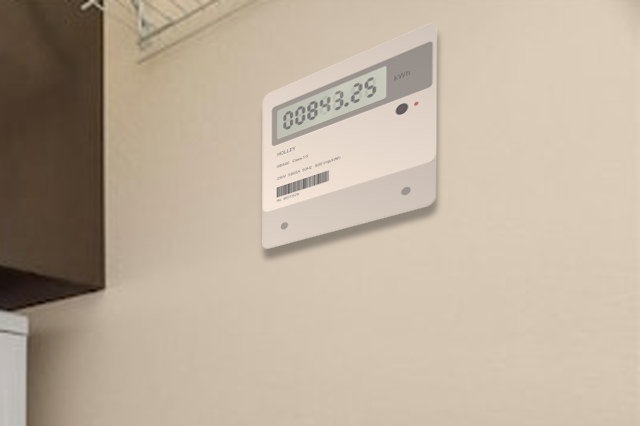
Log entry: 843.25 kWh
